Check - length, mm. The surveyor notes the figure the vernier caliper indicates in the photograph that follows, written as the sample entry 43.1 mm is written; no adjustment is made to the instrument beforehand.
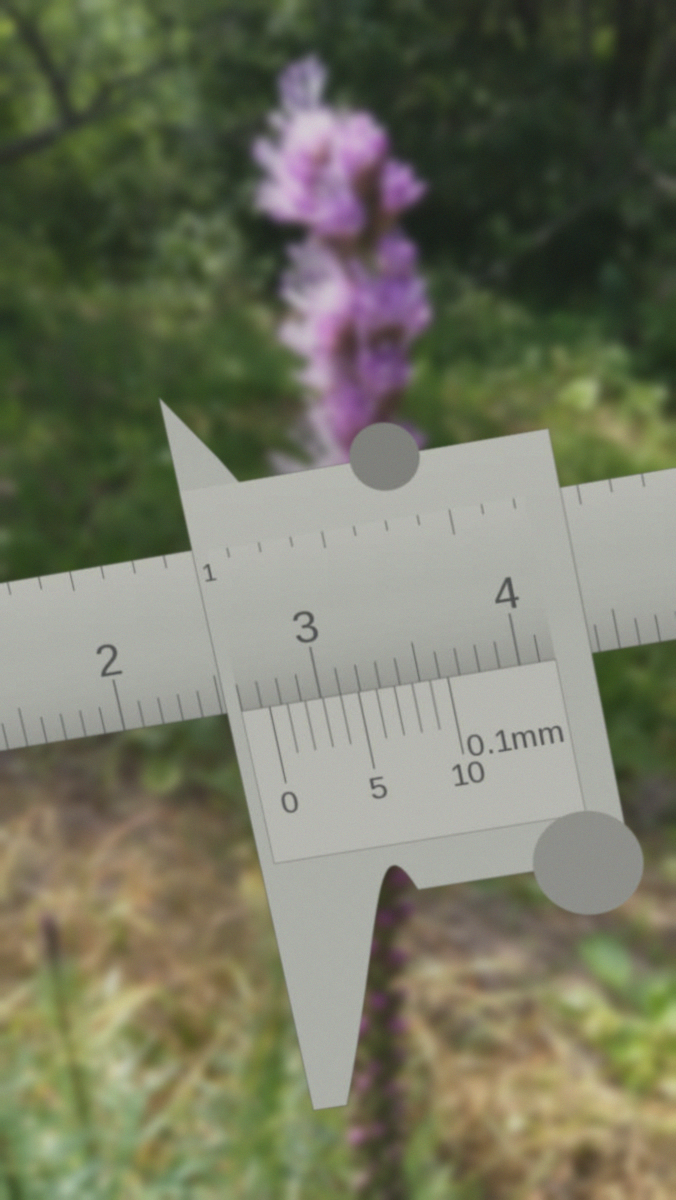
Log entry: 27.4 mm
